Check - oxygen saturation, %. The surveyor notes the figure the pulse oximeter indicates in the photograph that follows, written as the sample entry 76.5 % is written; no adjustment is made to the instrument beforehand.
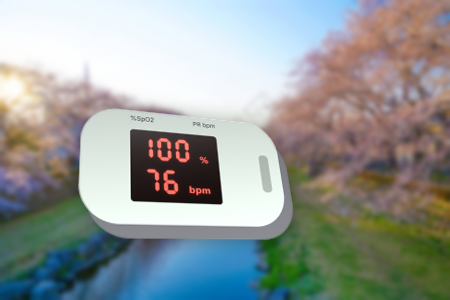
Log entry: 100 %
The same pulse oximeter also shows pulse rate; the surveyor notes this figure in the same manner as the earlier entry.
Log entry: 76 bpm
